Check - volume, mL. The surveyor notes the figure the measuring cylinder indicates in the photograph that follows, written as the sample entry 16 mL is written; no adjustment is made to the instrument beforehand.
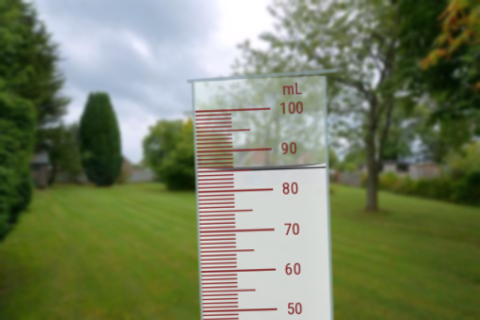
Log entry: 85 mL
